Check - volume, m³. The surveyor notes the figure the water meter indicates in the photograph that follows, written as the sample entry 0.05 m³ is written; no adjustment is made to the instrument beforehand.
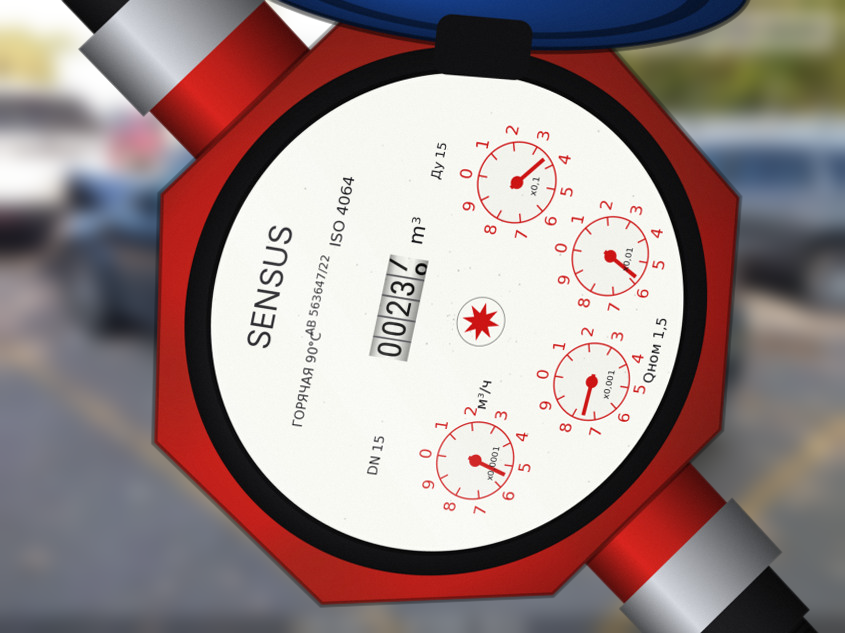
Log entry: 237.3575 m³
